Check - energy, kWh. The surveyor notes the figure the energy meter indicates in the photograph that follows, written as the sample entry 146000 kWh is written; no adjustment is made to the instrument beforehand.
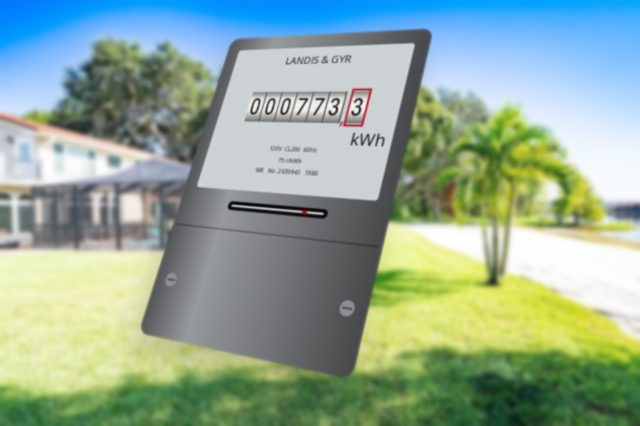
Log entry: 773.3 kWh
